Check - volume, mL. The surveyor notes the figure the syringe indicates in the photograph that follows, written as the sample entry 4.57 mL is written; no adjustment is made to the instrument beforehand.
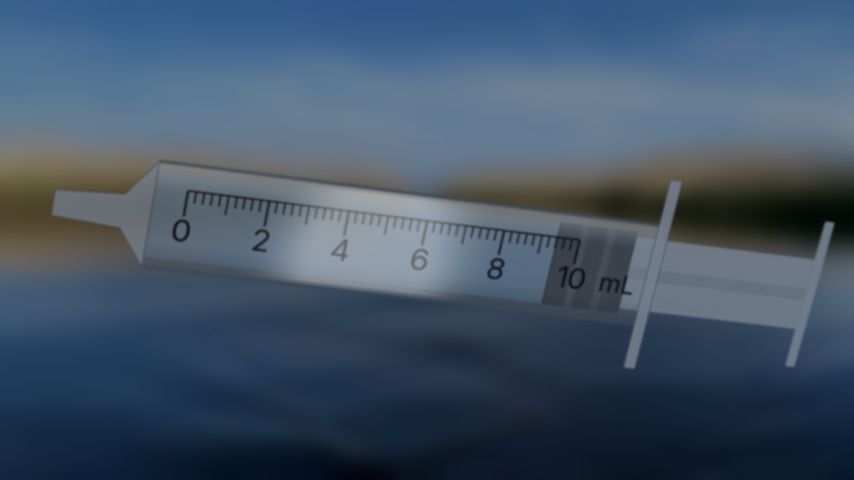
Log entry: 9.4 mL
